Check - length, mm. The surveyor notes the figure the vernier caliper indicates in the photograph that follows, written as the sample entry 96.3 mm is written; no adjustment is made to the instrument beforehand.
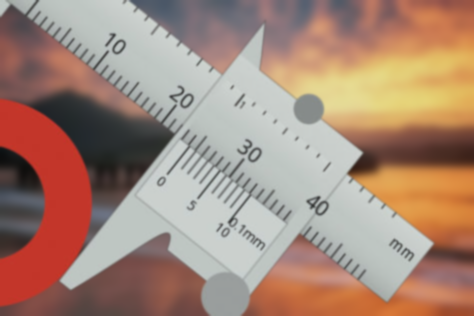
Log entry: 24.2 mm
